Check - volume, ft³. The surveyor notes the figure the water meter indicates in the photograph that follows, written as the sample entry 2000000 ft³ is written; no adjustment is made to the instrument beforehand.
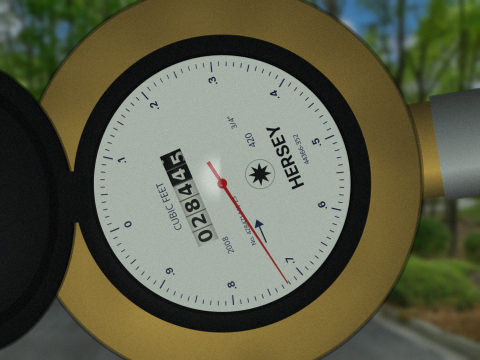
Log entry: 28444.72 ft³
